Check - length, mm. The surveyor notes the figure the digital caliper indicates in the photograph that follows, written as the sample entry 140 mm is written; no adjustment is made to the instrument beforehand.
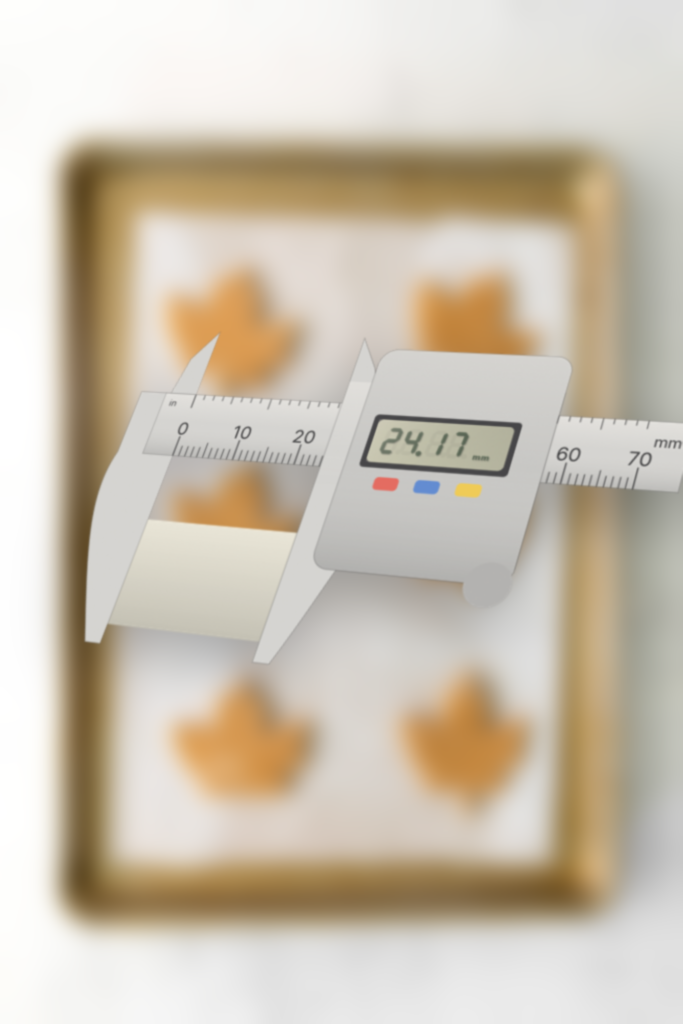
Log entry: 24.17 mm
